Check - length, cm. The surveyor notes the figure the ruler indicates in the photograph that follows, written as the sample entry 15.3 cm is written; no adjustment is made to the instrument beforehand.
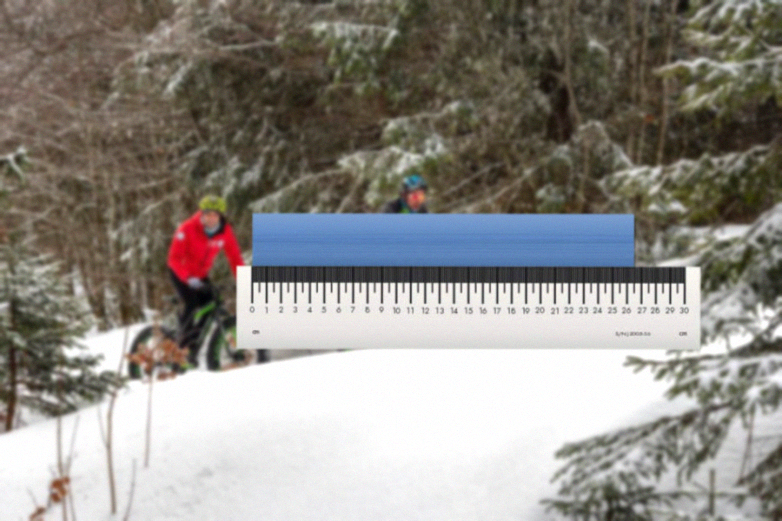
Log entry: 26.5 cm
